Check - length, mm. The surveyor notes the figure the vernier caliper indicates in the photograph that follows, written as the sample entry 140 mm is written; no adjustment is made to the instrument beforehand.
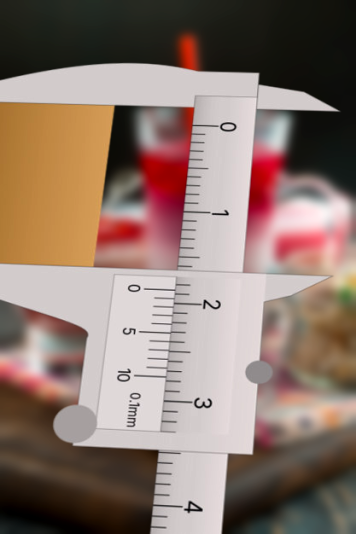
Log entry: 18.6 mm
